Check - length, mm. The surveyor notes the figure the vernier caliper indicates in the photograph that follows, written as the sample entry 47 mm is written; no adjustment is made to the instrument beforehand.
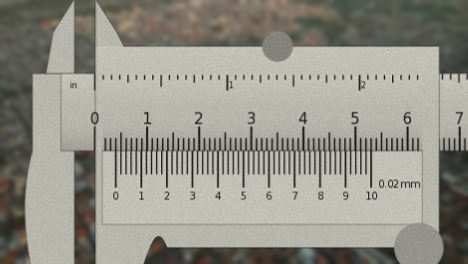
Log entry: 4.0 mm
